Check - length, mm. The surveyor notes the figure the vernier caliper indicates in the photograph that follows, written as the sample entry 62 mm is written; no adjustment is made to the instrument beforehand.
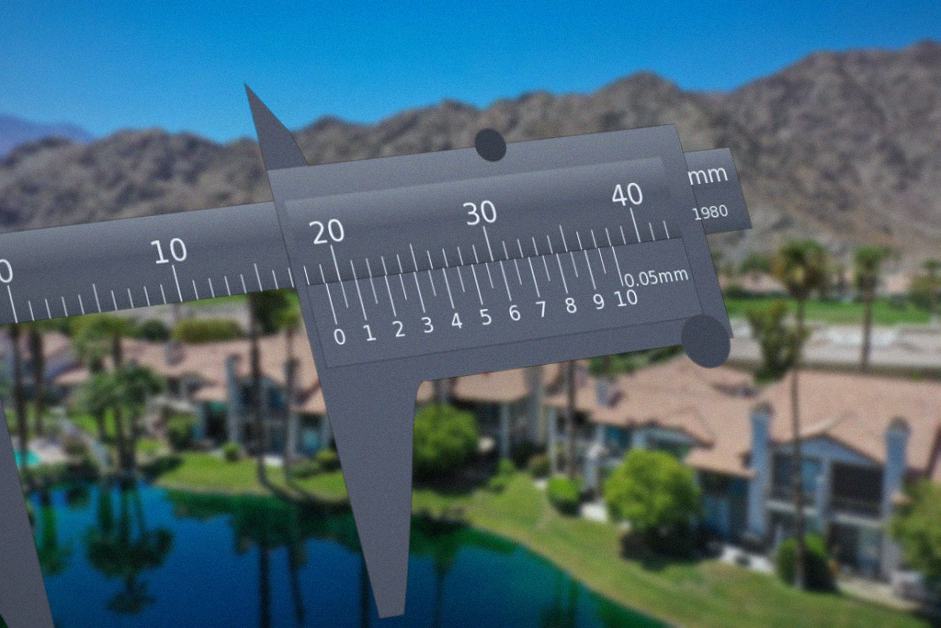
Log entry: 19.1 mm
